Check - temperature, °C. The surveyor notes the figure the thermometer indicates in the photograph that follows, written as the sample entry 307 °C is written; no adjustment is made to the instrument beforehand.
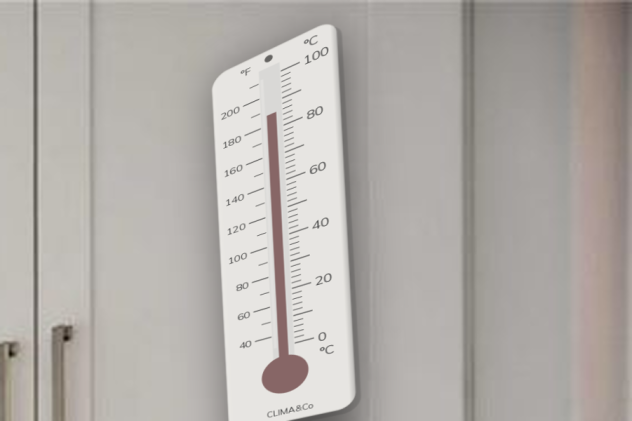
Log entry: 86 °C
